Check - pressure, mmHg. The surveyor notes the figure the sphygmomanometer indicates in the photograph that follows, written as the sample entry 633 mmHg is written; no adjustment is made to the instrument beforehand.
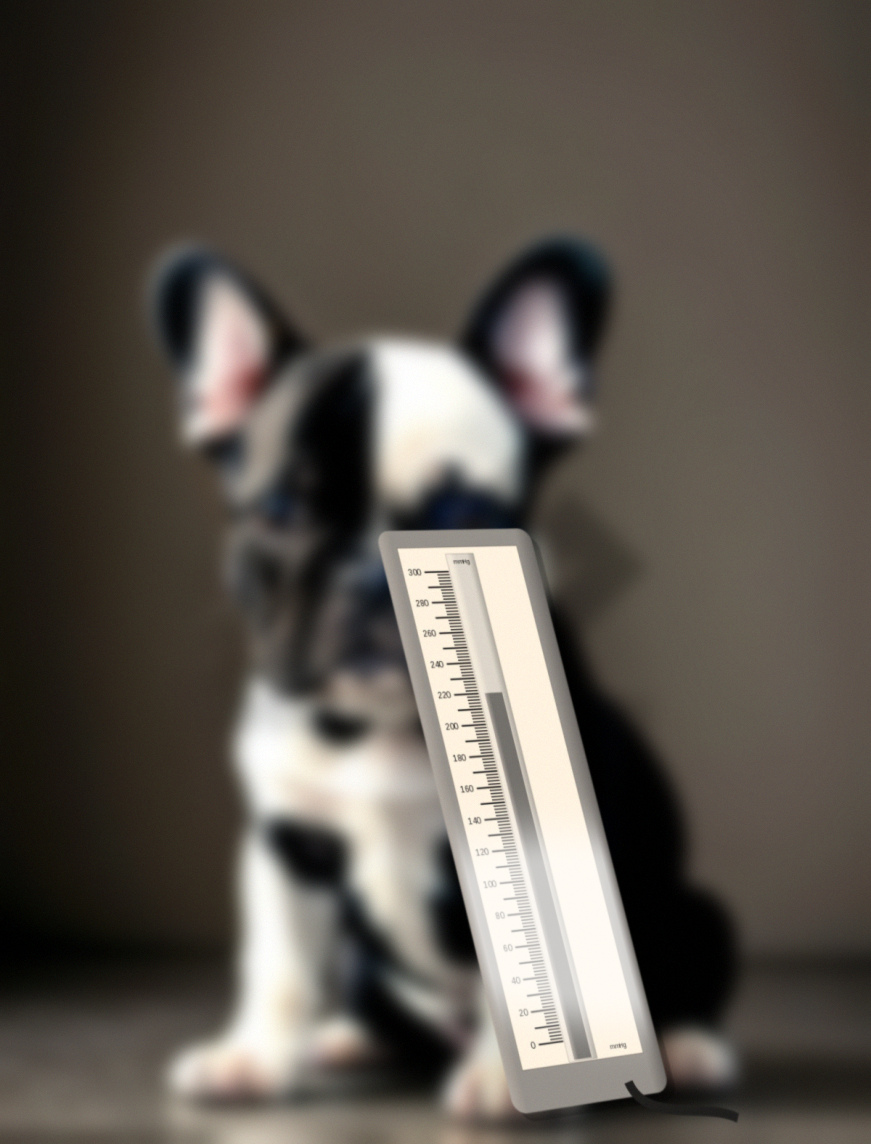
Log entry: 220 mmHg
